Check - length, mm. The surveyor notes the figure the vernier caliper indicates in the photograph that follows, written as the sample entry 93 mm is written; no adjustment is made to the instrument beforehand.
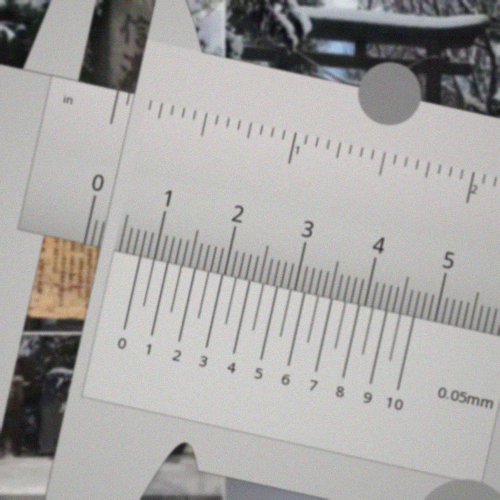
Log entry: 8.0 mm
